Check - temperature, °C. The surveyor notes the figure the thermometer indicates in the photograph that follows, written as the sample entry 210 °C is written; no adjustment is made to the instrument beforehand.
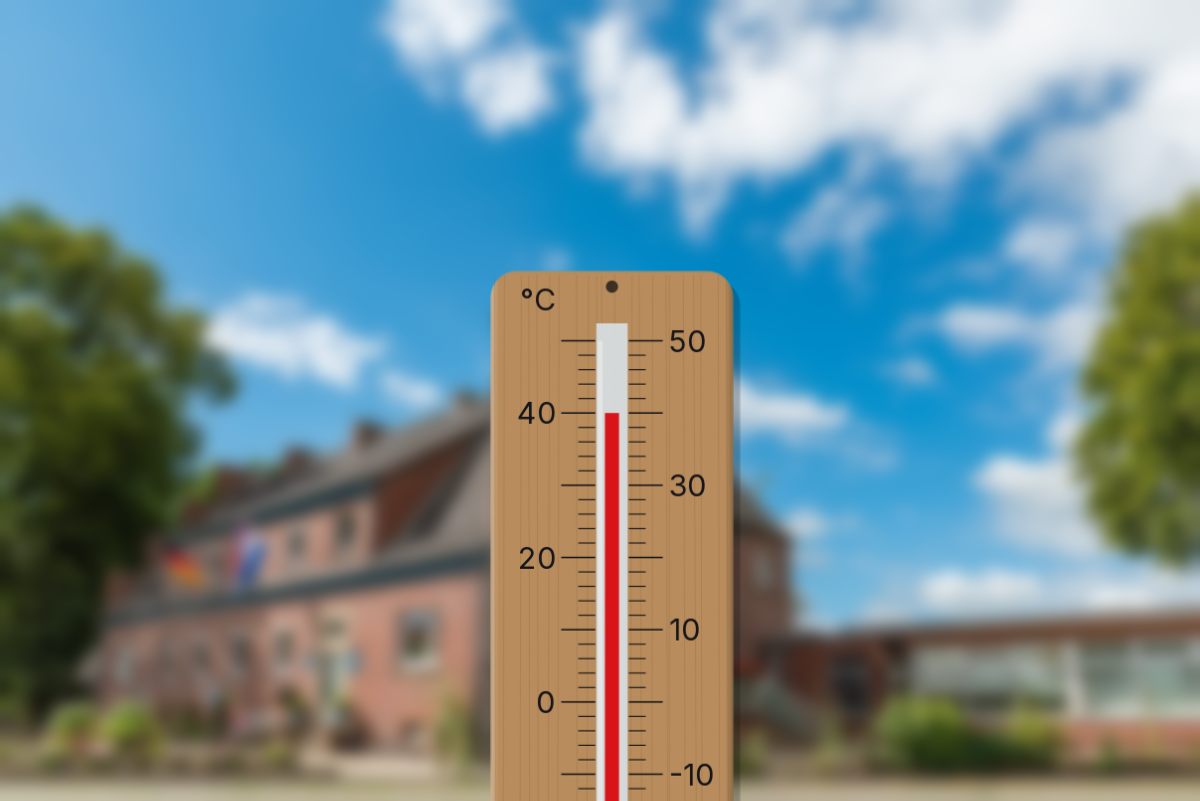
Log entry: 40 °C
